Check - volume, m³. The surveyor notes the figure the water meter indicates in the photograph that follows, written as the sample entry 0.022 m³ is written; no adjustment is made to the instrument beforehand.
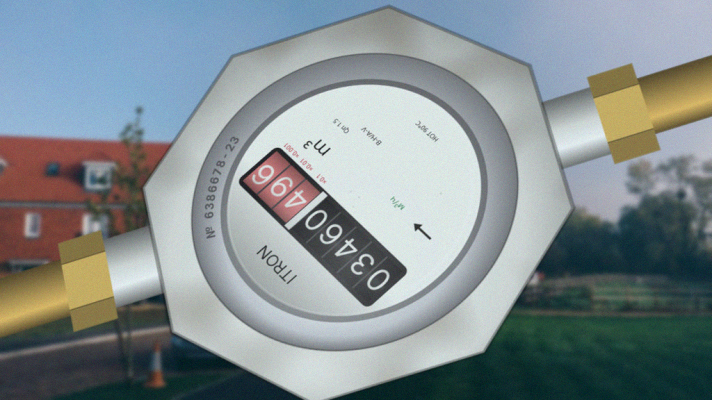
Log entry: 3460.496 m³
